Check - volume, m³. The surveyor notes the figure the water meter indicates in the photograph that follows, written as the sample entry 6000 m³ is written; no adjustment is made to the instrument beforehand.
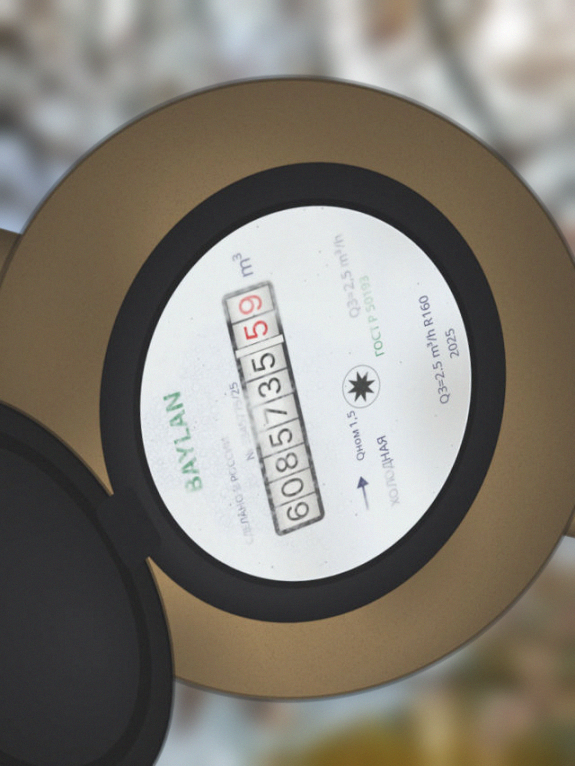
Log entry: 6085735.59 m³
